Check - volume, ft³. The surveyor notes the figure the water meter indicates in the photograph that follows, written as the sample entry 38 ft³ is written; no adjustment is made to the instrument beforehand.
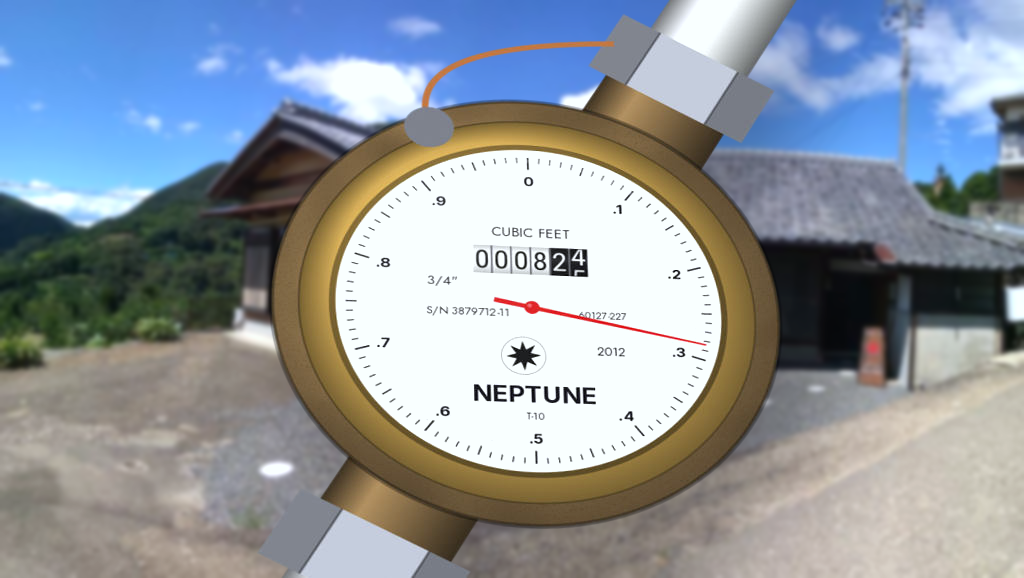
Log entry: 824.28 ft³
